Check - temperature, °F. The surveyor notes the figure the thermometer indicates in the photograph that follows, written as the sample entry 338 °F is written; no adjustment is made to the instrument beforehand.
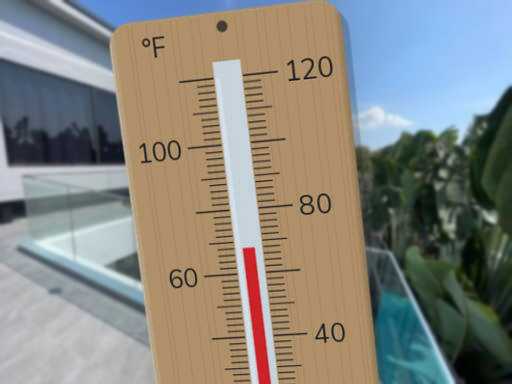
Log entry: 68 °F
